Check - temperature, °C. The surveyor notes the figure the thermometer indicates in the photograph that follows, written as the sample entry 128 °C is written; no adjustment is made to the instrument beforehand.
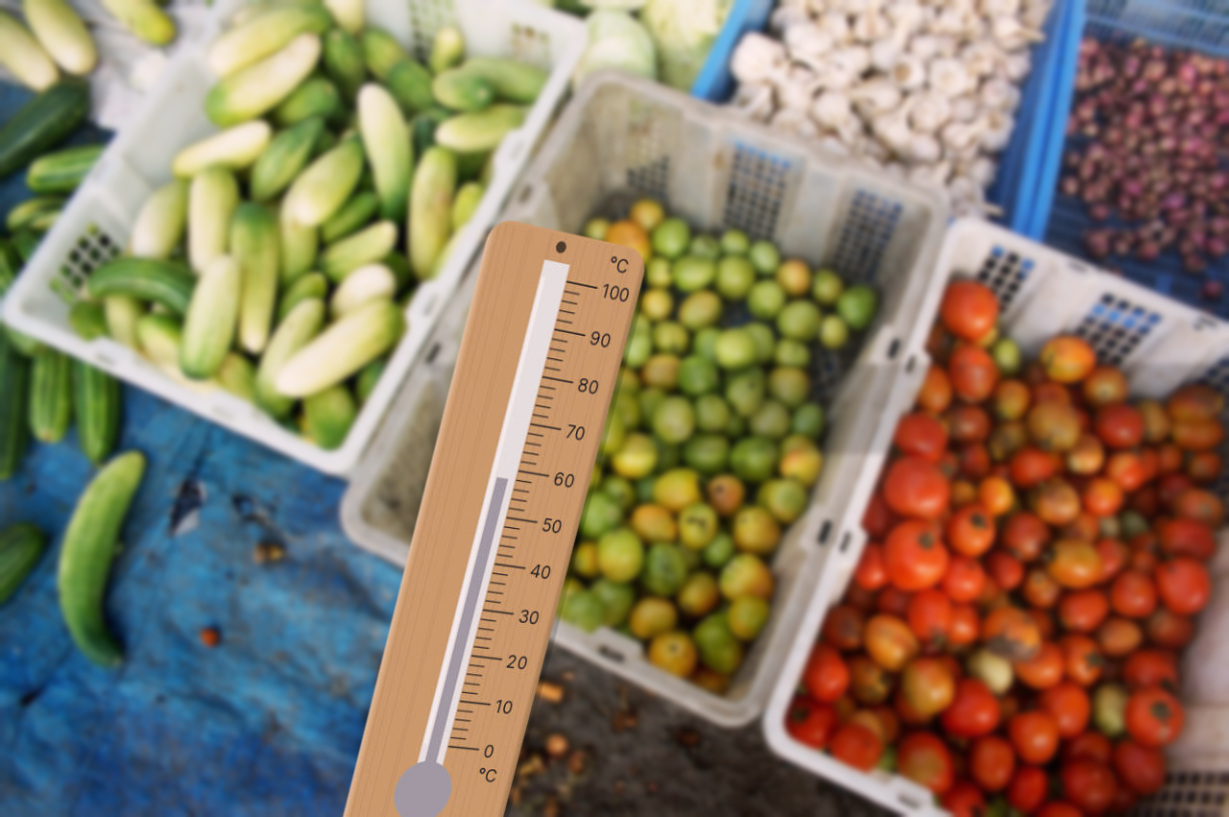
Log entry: 58 °C
